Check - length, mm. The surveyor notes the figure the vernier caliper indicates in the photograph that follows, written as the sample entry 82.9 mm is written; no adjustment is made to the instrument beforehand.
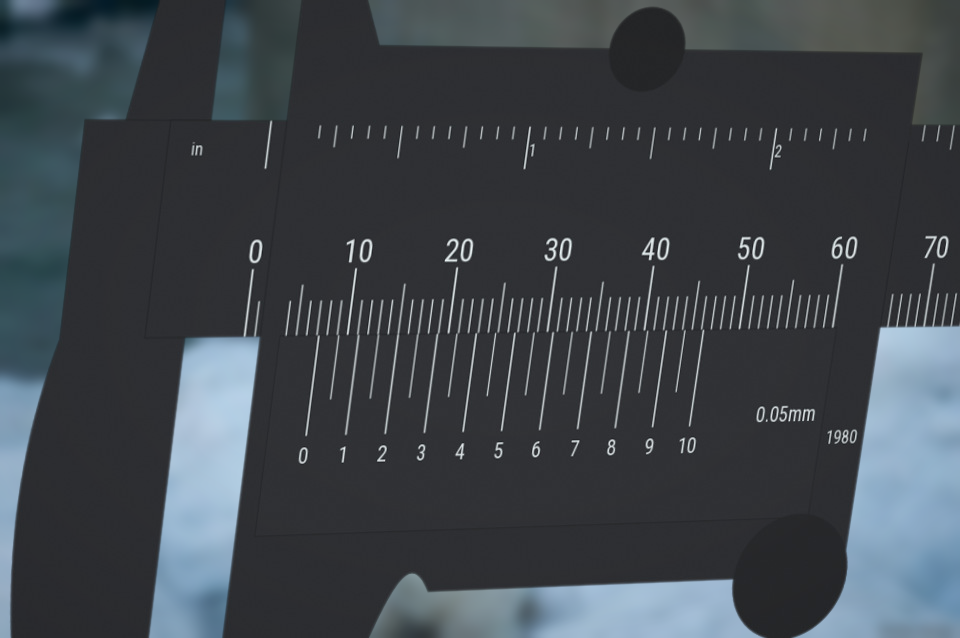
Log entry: 7.2 mm
